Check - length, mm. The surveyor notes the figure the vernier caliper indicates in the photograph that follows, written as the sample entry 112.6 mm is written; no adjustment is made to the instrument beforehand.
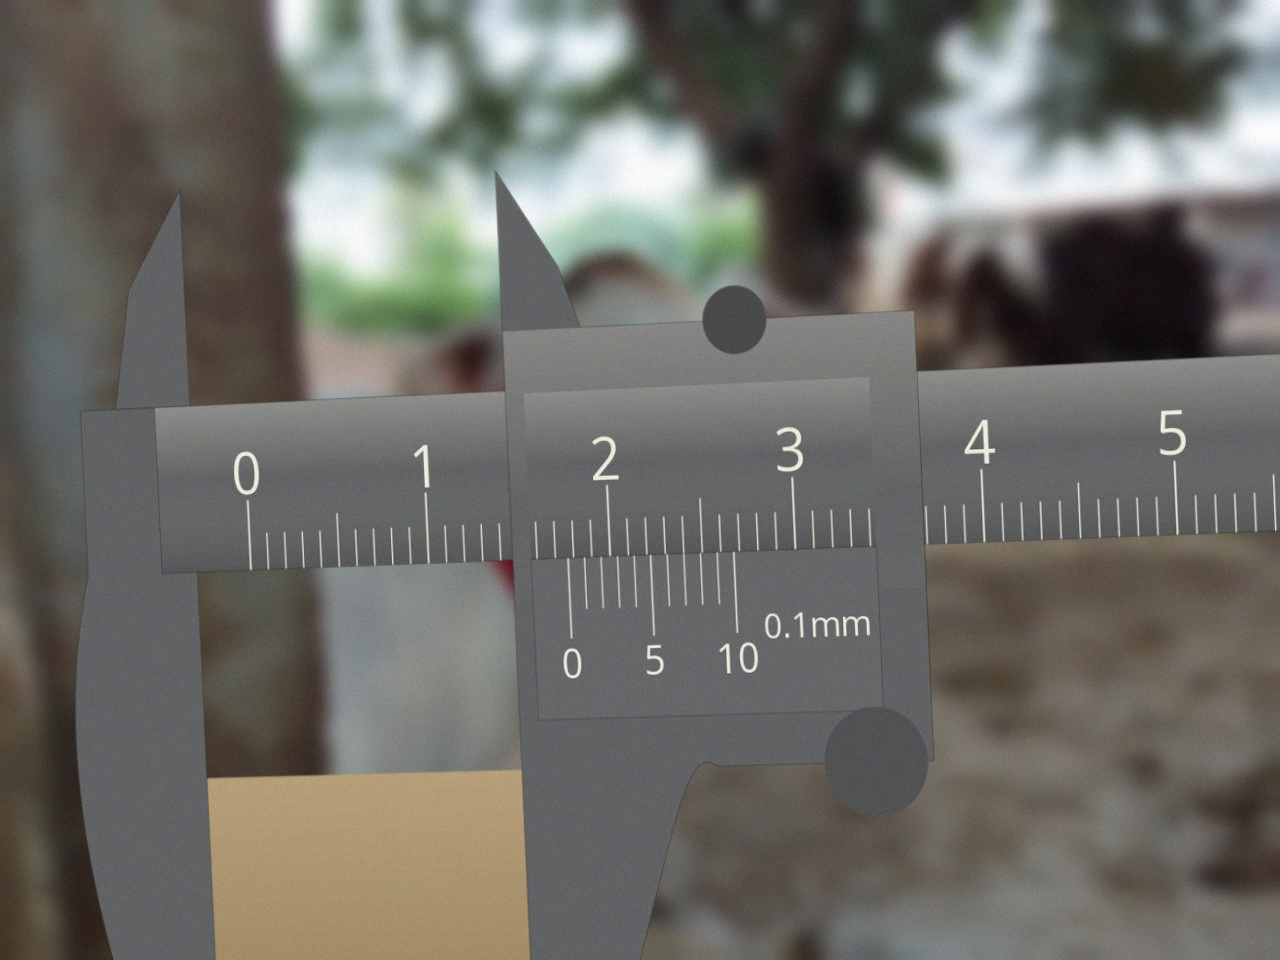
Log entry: 17.7 mm
